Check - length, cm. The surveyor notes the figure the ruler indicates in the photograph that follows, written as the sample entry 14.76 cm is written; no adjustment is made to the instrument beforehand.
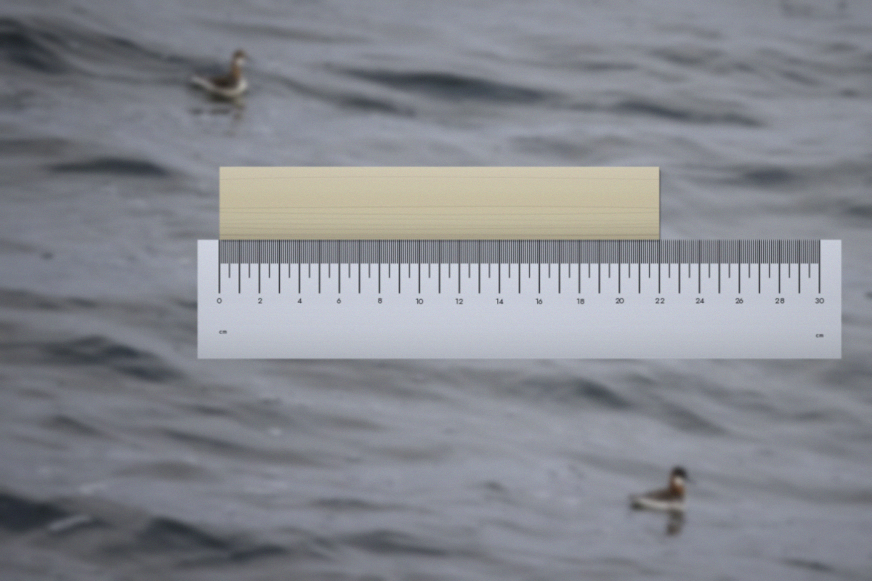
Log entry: 22 cm
